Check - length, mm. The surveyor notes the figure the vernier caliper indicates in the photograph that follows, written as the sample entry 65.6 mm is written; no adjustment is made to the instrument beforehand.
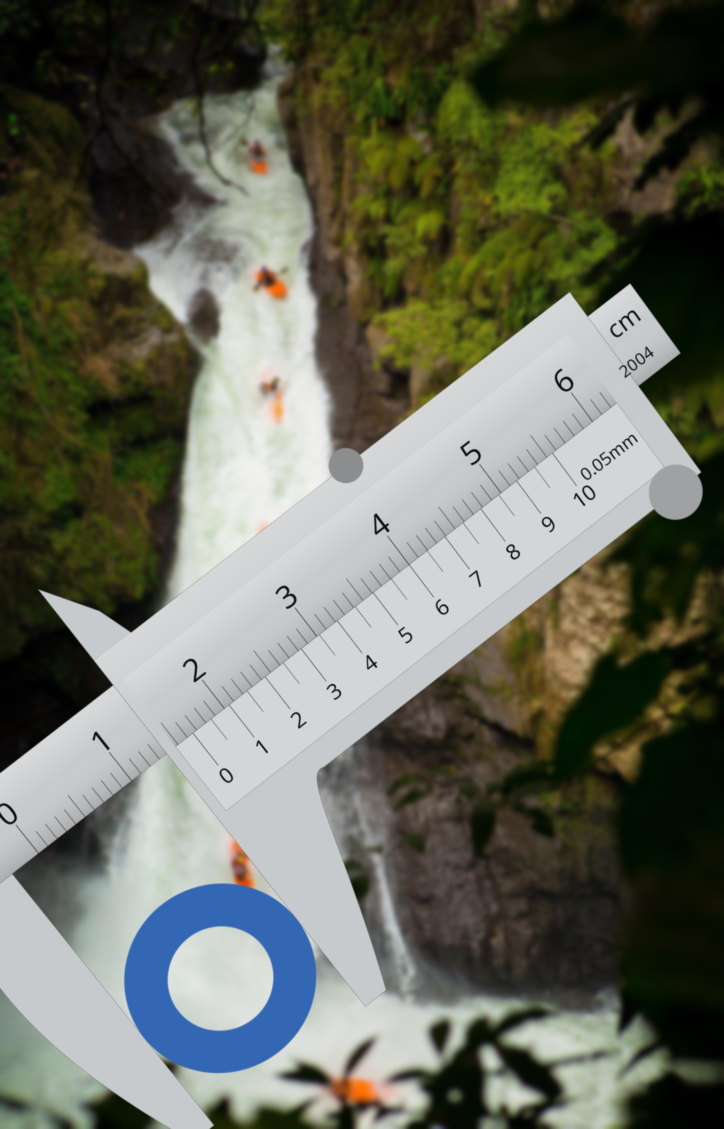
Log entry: 16.6 mm
